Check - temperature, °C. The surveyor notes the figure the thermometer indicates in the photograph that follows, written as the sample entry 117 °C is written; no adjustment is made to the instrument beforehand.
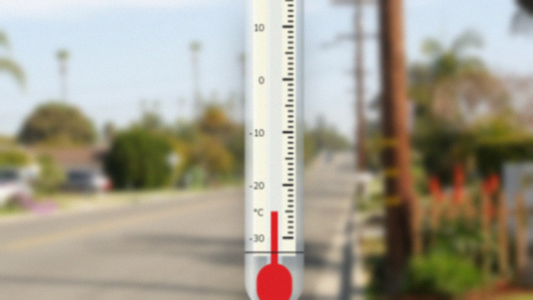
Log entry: -25 °C
